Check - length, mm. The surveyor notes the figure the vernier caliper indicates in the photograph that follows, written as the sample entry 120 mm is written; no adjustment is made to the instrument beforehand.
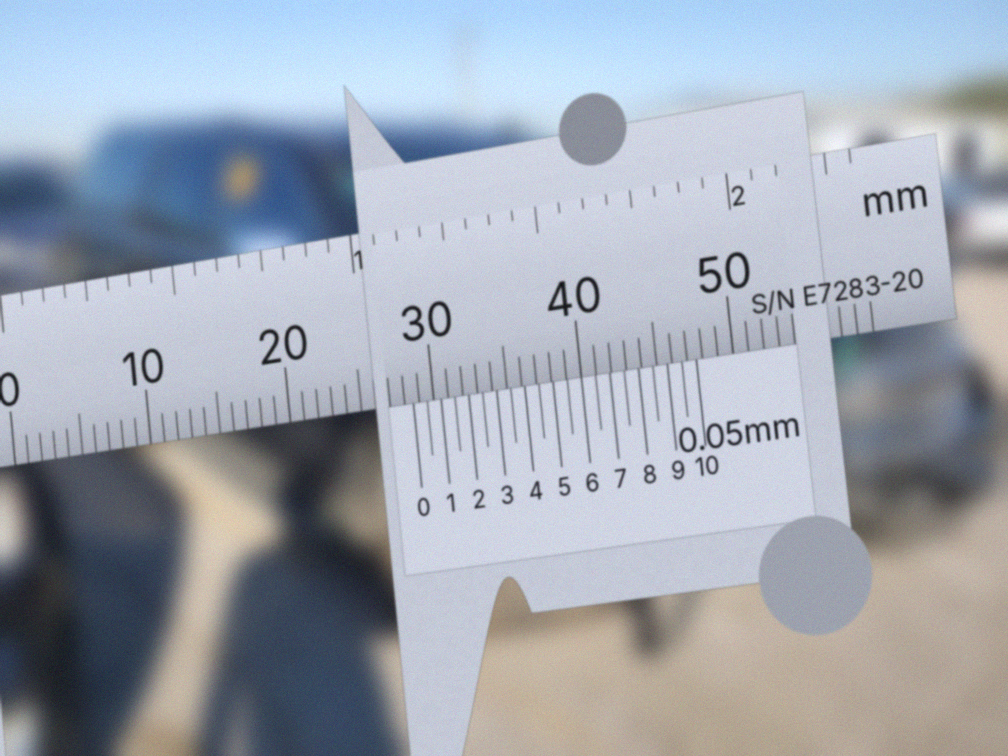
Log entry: 28.6 mm
